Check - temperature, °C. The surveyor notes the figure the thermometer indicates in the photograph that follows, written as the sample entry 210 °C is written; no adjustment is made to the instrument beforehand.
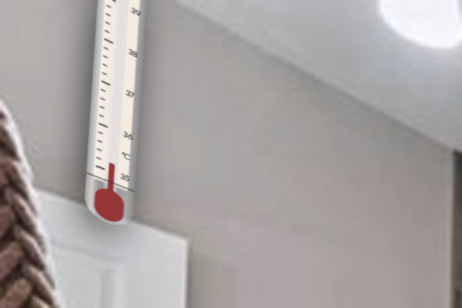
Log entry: 35.2 °C
